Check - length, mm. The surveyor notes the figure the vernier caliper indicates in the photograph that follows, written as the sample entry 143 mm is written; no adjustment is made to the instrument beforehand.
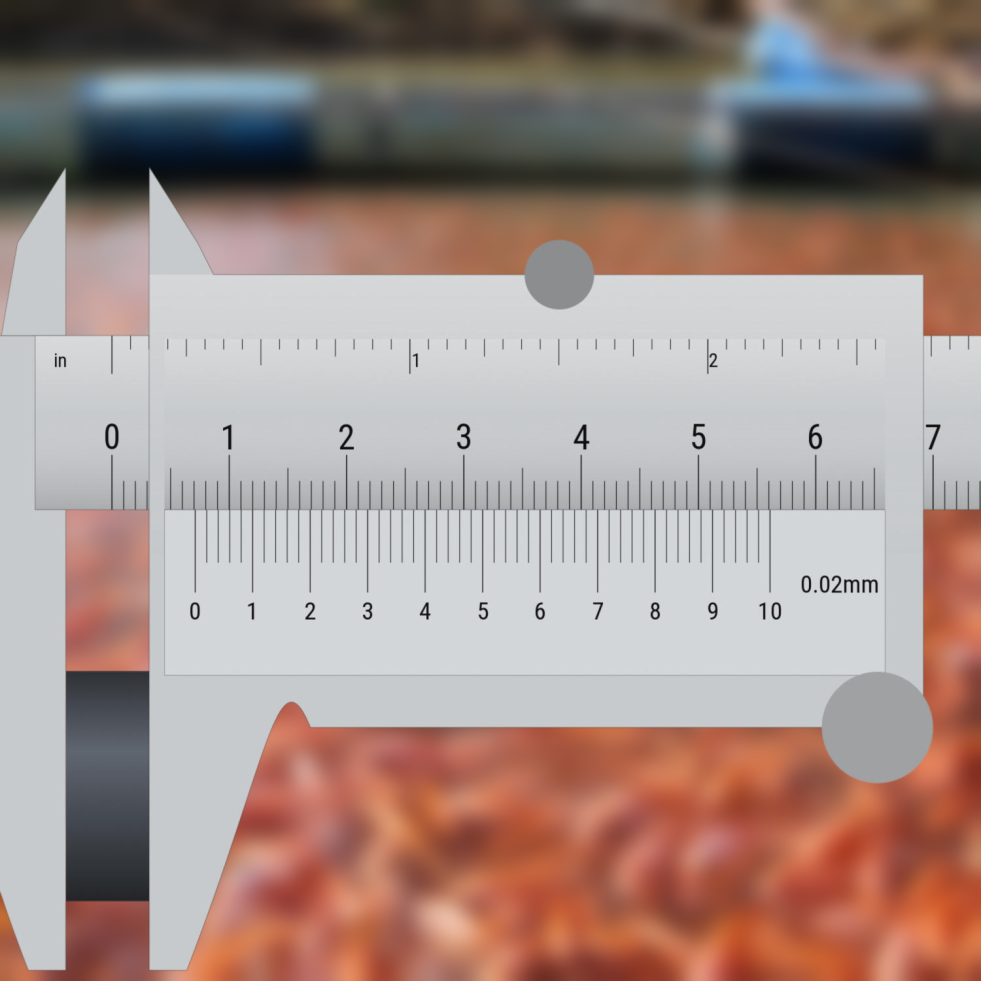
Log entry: 7.1 mm
